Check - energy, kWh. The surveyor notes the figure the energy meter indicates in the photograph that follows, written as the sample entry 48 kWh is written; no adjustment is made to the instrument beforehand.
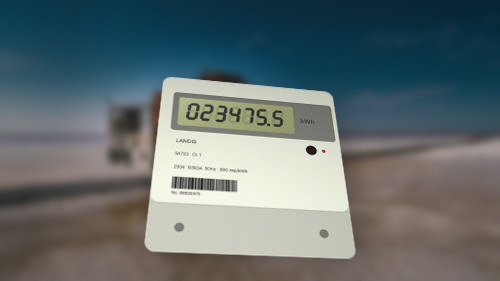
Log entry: 23475.5 kWh
